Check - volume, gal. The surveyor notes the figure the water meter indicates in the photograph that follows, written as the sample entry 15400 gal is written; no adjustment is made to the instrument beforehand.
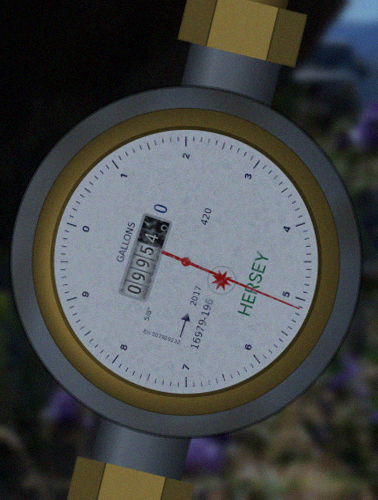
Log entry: 995475.1 gal
